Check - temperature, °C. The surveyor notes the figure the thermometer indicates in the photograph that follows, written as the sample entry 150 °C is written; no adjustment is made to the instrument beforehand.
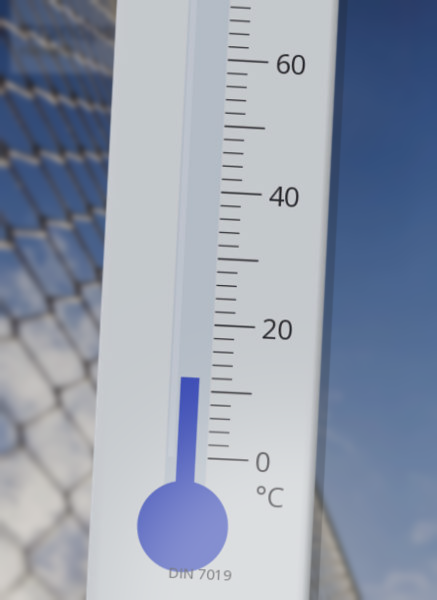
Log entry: 12 °C
